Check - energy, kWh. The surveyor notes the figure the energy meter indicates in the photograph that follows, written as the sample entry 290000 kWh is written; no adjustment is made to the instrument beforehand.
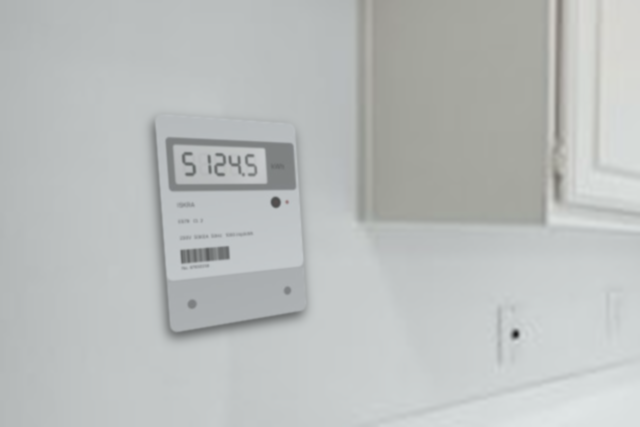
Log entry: 5124.5 kWh
